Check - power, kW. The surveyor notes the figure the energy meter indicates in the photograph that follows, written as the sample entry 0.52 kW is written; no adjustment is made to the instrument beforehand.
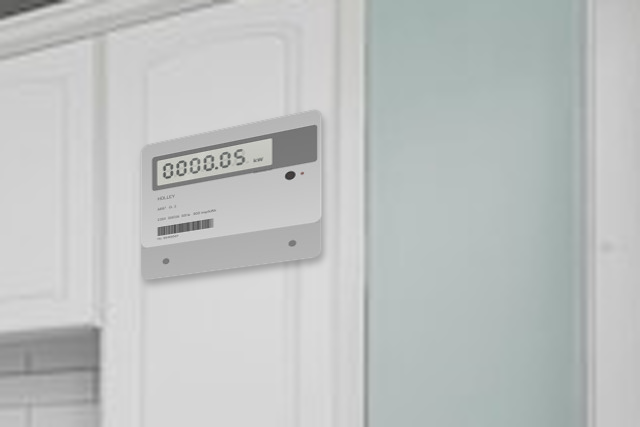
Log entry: 0.05 kW
